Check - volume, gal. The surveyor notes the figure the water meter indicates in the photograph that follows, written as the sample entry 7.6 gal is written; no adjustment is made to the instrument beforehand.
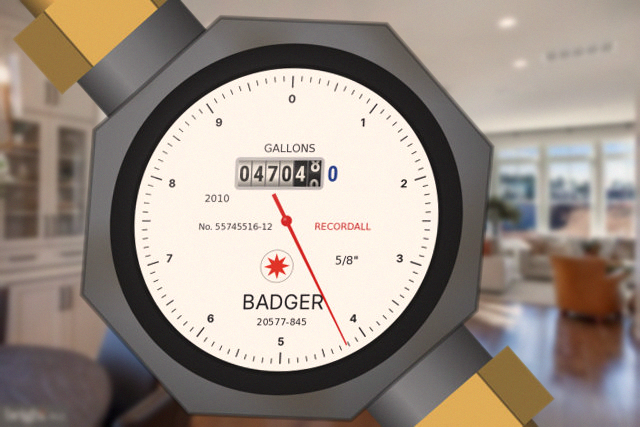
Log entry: 470484.2 gal
